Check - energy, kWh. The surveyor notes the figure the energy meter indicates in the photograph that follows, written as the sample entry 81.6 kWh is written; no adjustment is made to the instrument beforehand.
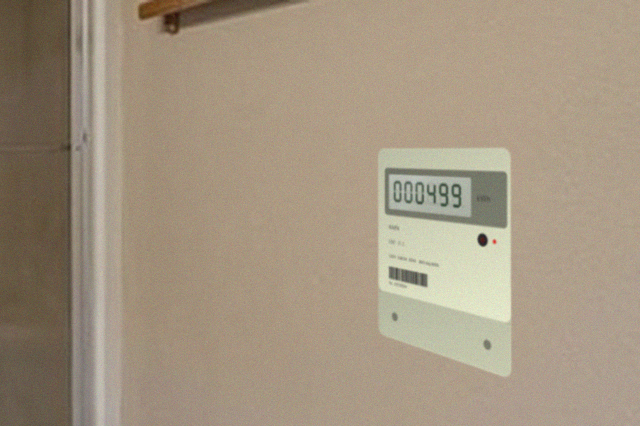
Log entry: 499 kWh
